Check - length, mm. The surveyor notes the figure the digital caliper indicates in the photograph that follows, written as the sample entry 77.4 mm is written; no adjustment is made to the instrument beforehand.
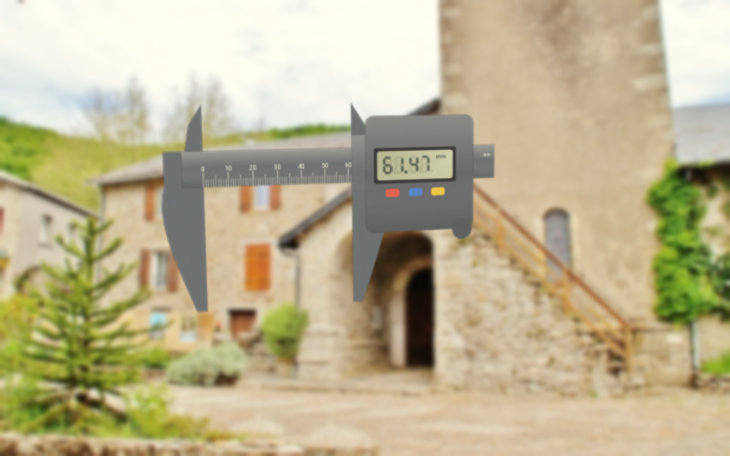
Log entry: 61.47 mm
